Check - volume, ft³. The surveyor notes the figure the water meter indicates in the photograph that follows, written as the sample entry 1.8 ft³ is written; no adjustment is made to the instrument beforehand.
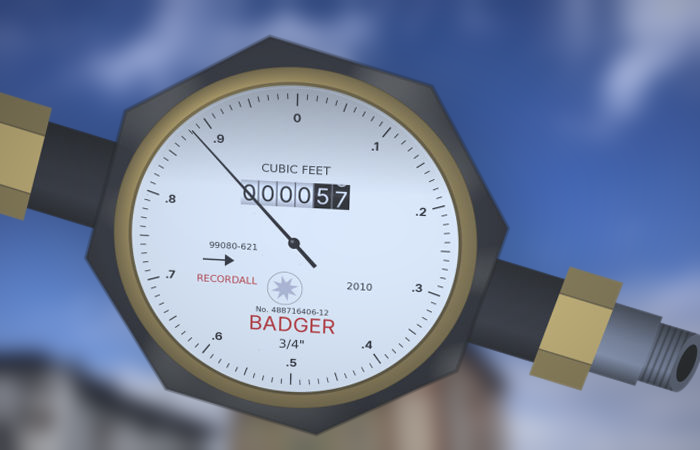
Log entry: 56.88 ft³
